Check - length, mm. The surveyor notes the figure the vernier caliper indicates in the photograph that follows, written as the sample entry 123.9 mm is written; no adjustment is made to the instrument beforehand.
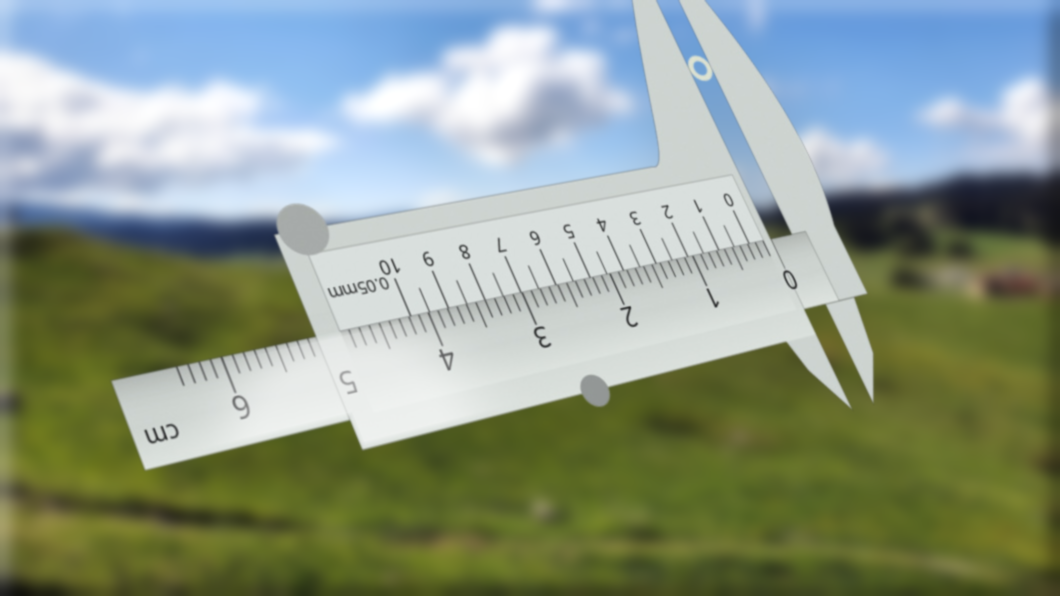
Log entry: 2.8 mm
